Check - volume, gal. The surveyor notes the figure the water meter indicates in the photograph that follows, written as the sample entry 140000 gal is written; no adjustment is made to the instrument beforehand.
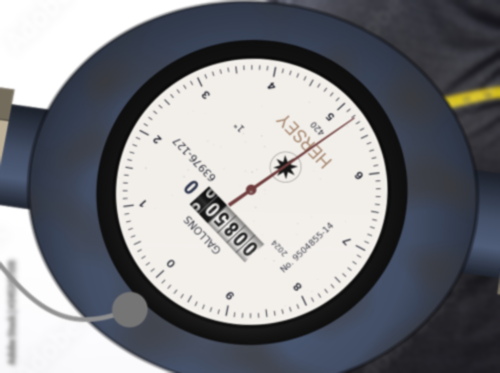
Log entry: 85085.2 gal
